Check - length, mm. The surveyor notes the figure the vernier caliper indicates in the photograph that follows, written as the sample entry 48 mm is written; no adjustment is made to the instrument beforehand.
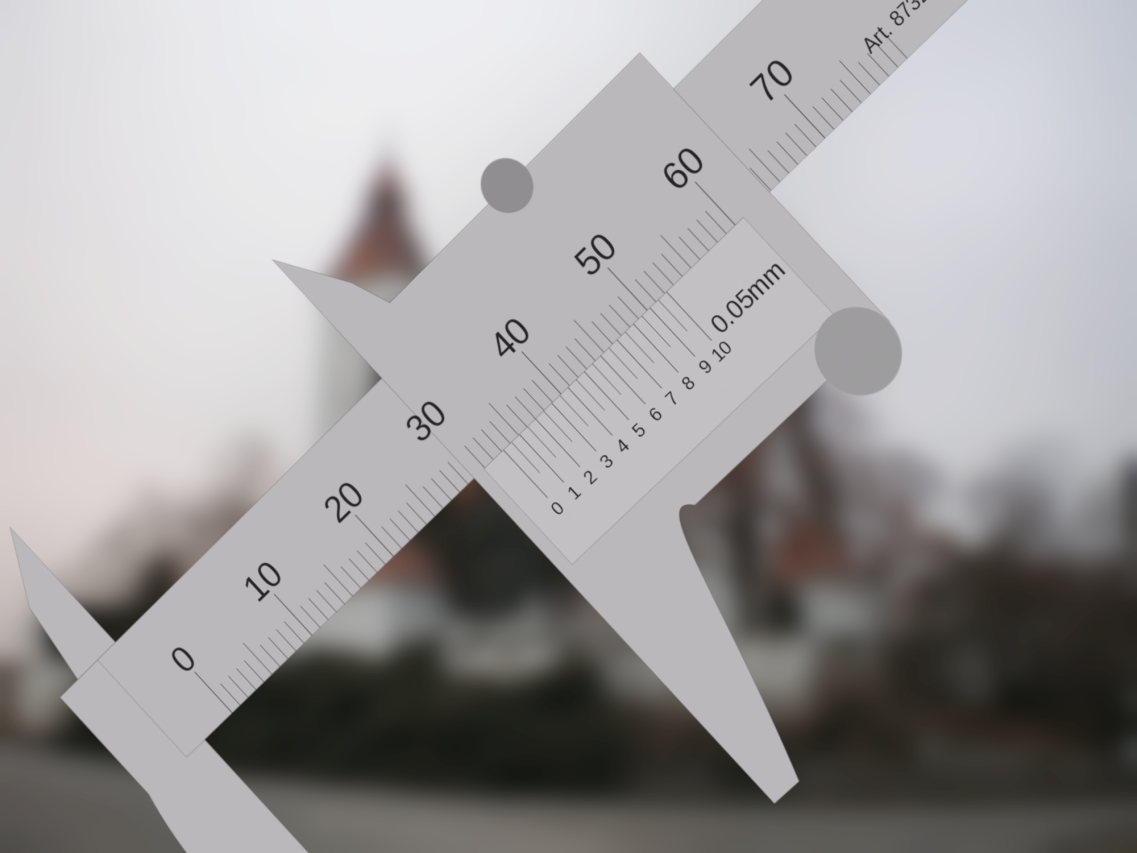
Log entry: 33.2 mm
